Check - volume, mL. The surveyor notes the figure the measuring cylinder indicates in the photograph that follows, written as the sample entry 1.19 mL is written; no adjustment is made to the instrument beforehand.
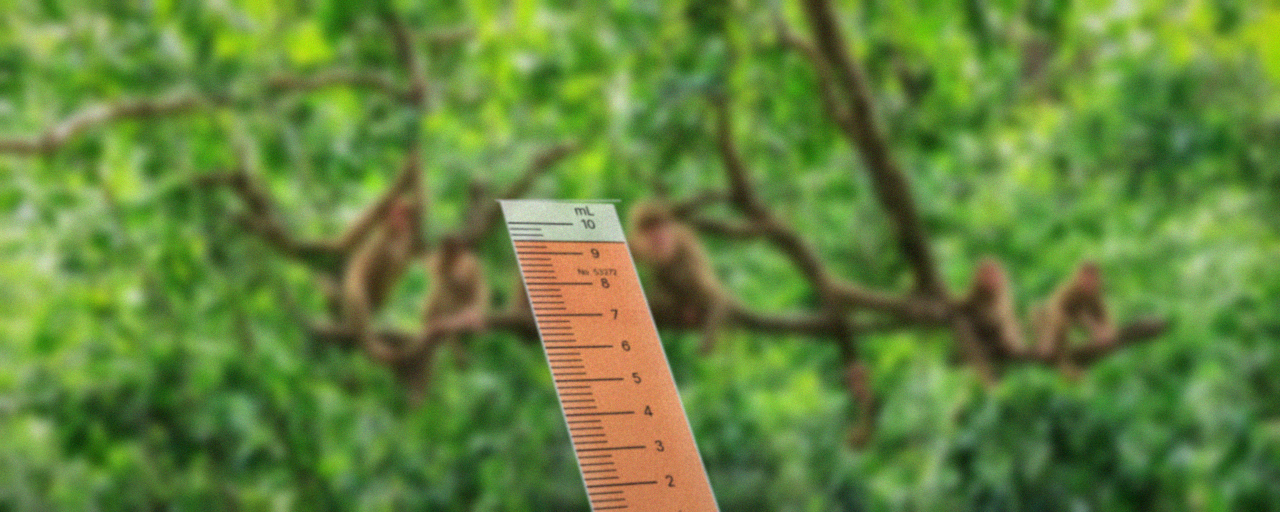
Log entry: 9.4 mL
